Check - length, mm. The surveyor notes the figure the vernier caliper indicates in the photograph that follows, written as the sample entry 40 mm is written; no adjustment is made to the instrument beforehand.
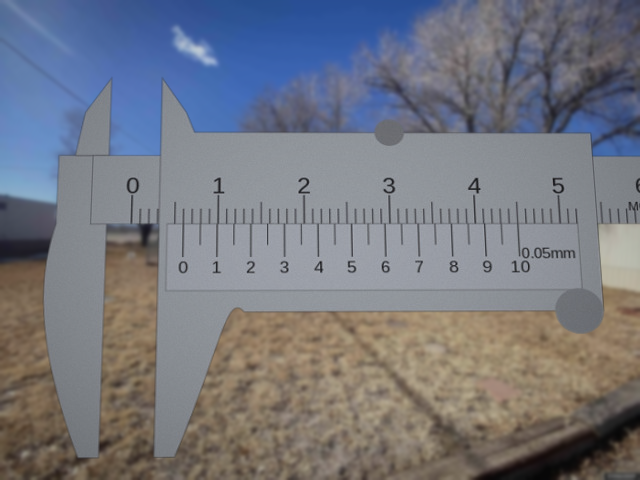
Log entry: 6.0 mm
